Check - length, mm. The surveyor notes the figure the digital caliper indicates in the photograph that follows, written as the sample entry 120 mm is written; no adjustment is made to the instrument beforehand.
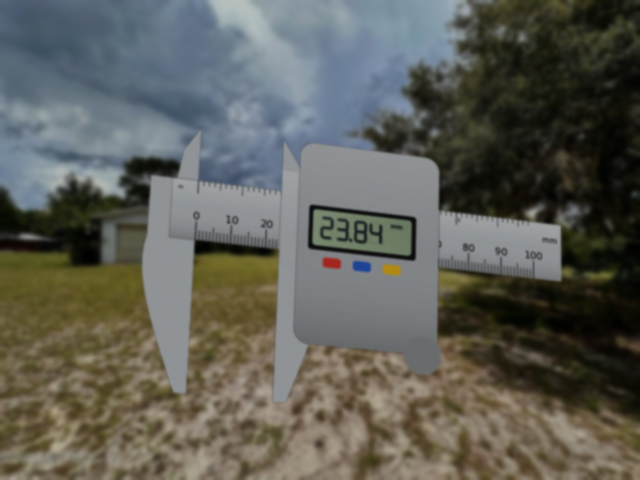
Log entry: 23.84 mm
